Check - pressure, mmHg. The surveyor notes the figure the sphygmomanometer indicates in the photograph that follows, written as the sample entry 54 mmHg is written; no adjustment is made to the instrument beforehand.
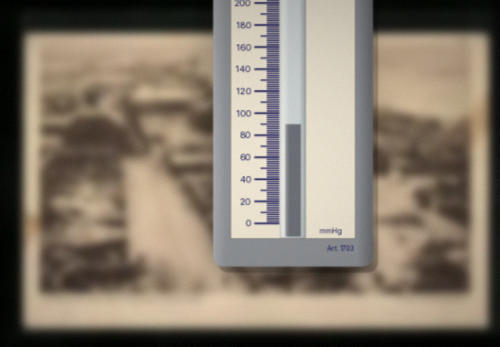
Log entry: 90 mmHg
